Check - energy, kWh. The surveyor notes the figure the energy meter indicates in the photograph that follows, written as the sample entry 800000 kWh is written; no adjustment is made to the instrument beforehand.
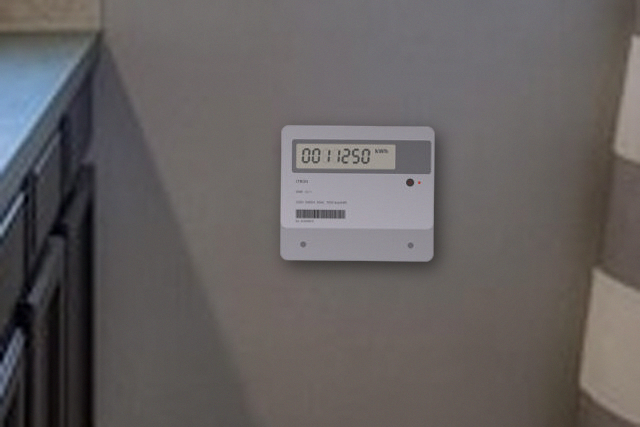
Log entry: 11250 kWh
